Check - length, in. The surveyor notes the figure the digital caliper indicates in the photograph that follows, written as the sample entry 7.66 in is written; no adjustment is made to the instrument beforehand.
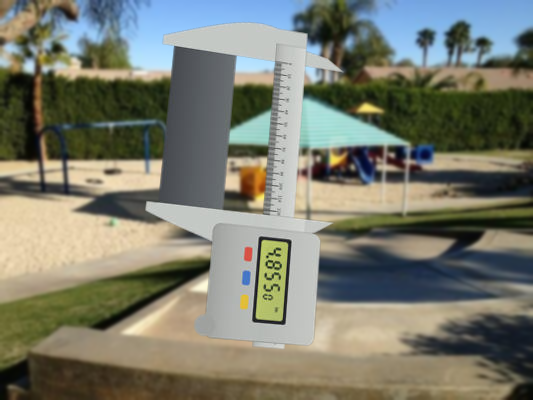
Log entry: 4.8550 in
